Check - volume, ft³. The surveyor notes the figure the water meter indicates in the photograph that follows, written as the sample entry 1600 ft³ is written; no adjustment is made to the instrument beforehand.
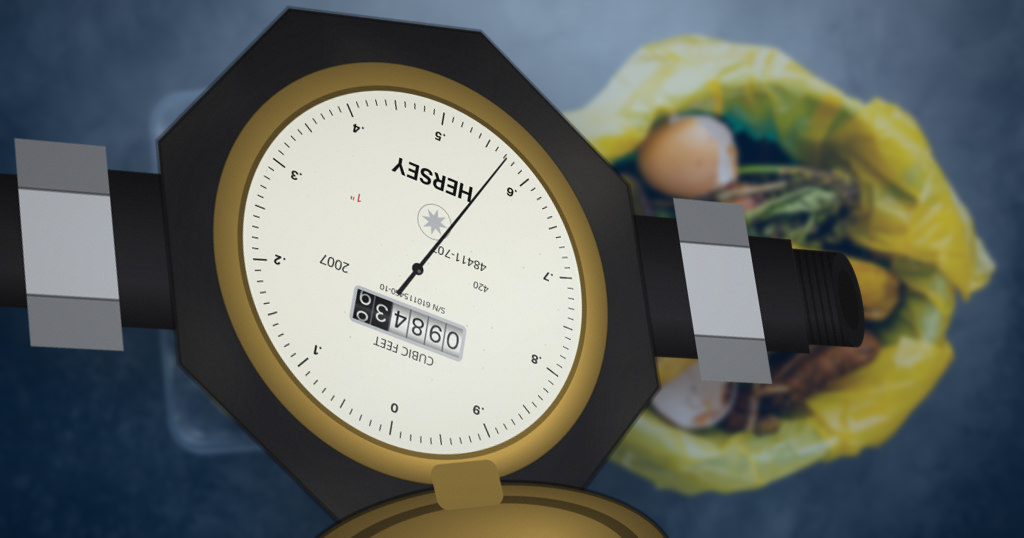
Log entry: 98438.57 ft³
